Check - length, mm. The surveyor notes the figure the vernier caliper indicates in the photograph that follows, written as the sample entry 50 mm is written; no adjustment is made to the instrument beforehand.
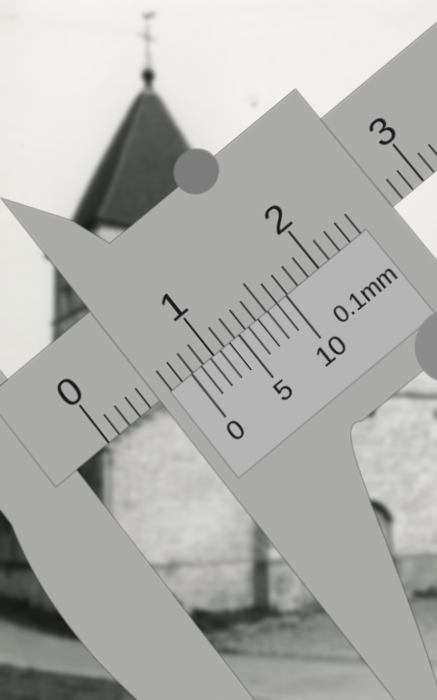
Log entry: 7.9 mm
